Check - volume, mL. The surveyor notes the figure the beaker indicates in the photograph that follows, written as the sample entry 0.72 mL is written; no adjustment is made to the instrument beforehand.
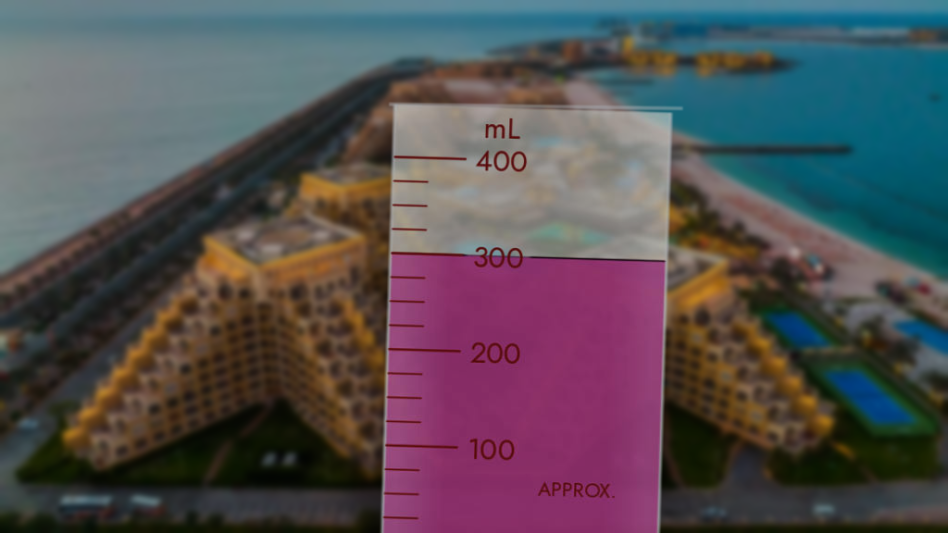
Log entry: 300 mL
